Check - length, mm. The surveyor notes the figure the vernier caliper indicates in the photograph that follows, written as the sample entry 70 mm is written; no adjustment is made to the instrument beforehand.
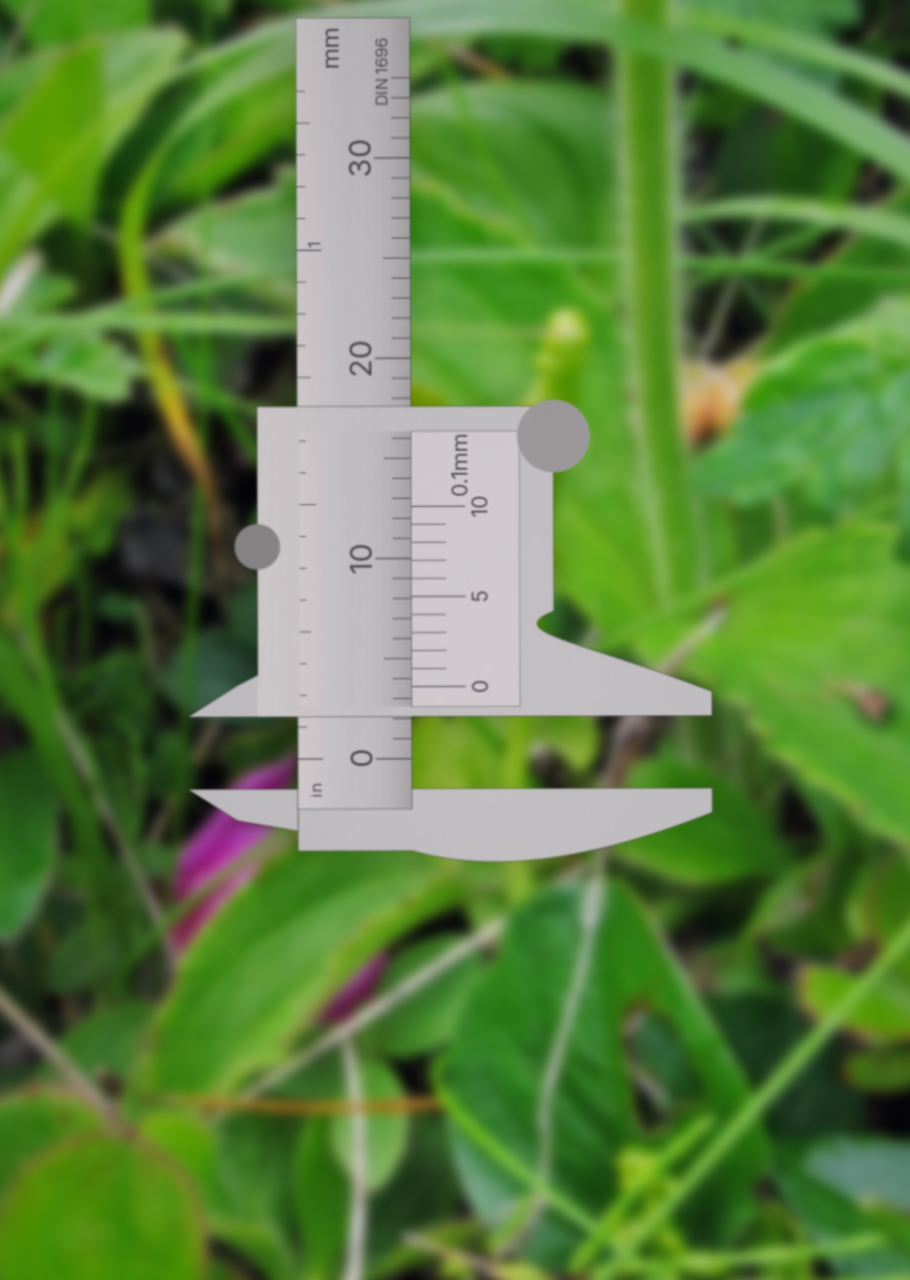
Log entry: 3.6 mm
